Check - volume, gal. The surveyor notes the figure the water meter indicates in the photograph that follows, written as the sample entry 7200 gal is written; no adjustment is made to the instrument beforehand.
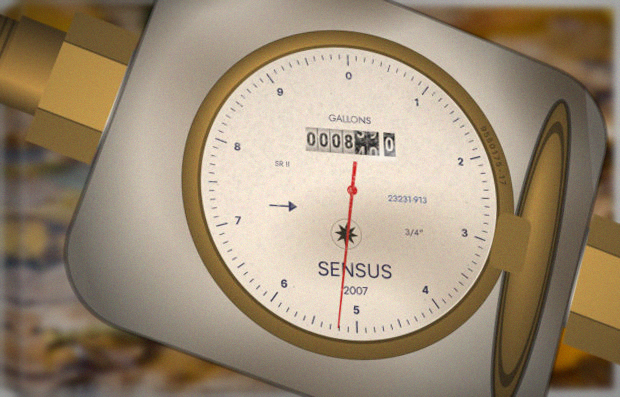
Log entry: 8395.2 gal
